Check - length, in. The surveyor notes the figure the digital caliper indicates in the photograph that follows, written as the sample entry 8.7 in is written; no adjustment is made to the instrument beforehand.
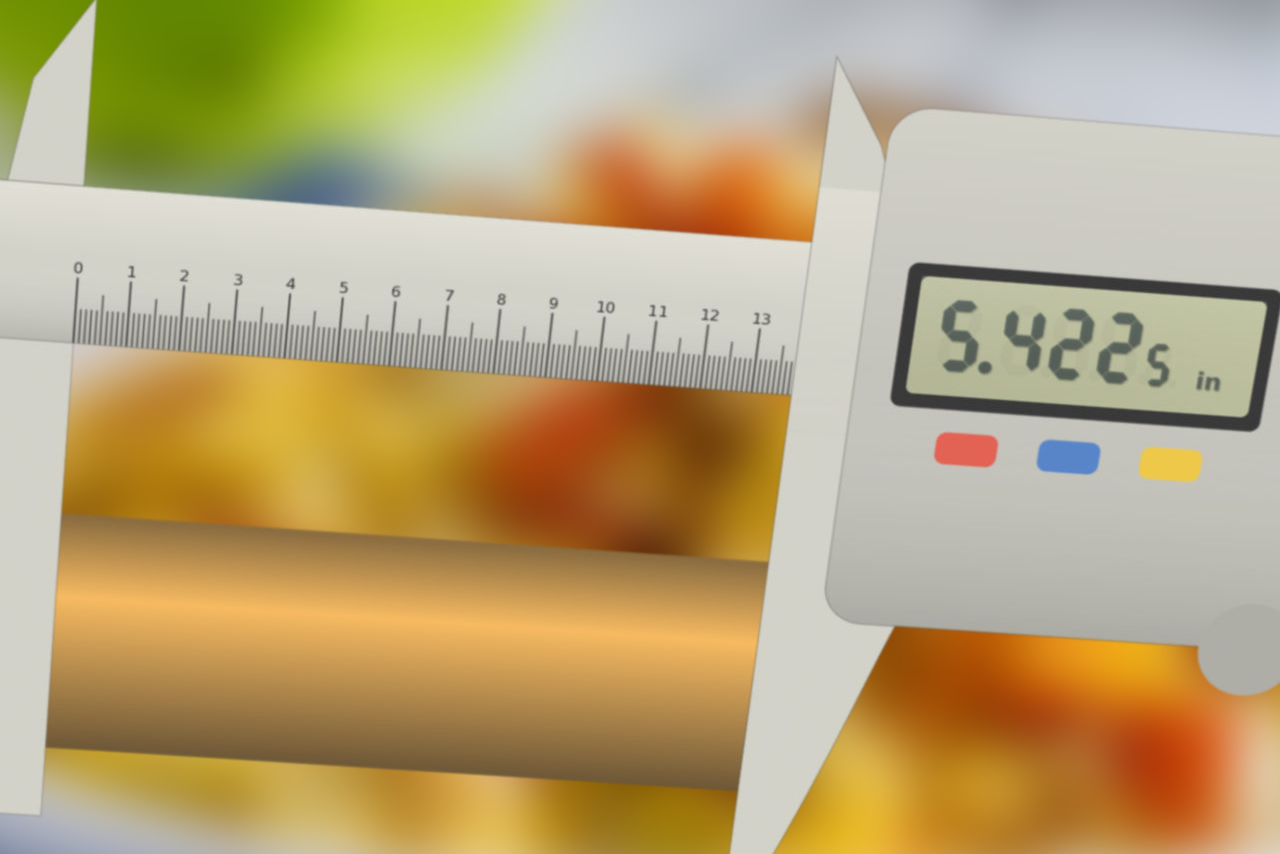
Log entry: 5.4225 in
